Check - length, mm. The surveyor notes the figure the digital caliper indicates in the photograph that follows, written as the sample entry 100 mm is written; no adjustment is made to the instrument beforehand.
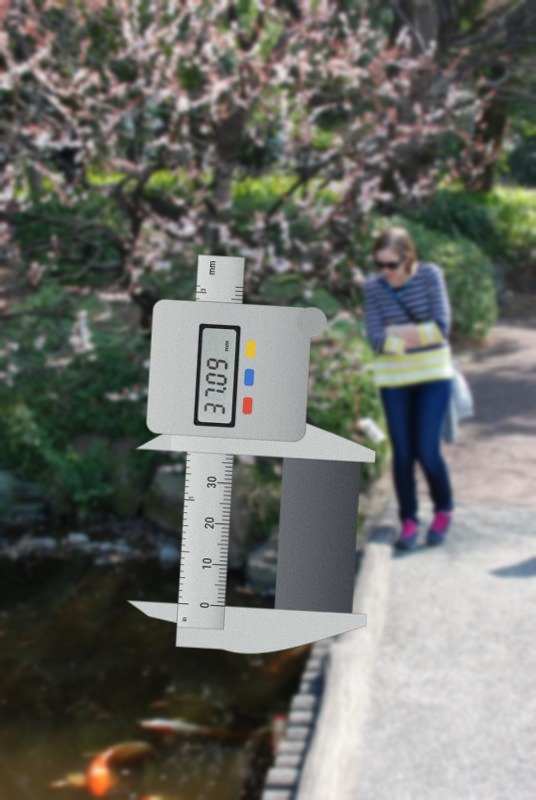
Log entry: 37.09 mm
